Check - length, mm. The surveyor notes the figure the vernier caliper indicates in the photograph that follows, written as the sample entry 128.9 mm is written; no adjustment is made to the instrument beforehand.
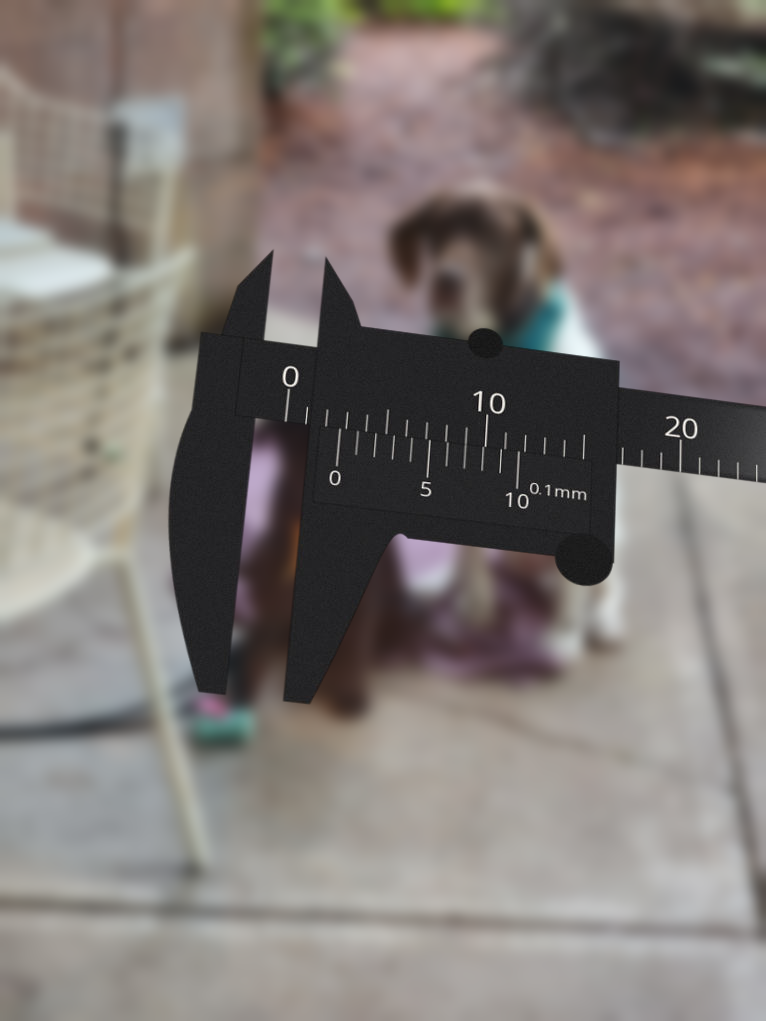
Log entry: 2.7 mm
